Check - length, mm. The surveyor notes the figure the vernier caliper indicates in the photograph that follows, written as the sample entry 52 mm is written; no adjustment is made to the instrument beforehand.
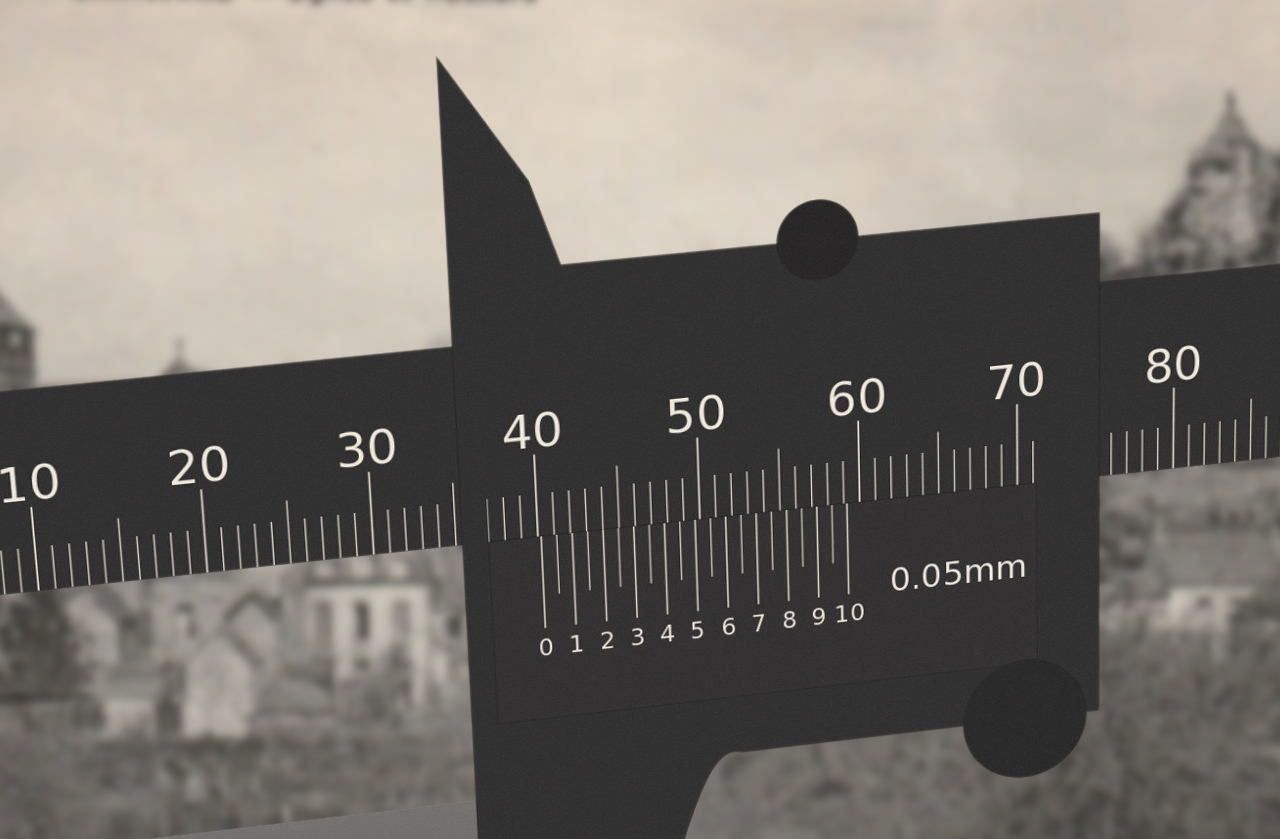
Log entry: 40.2 mm
